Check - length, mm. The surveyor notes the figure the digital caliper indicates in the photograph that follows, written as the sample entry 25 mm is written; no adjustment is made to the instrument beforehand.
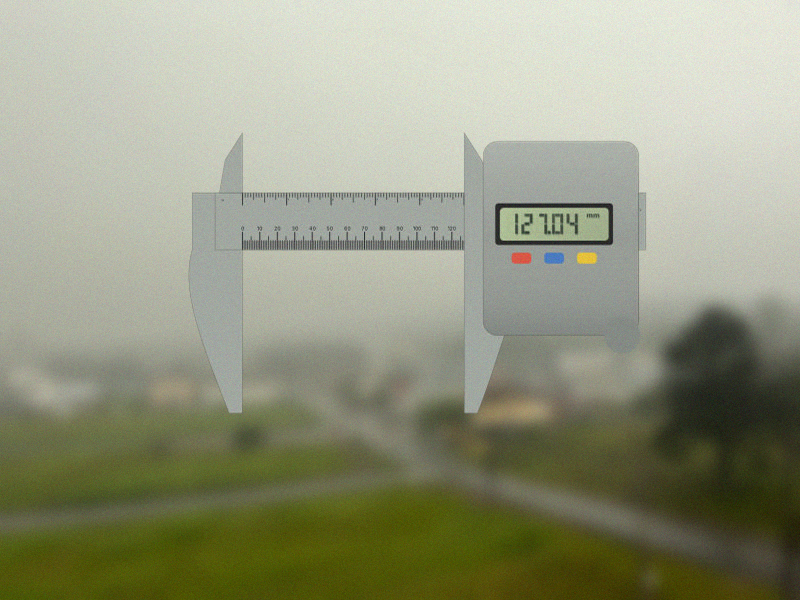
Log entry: 127.04 mm
